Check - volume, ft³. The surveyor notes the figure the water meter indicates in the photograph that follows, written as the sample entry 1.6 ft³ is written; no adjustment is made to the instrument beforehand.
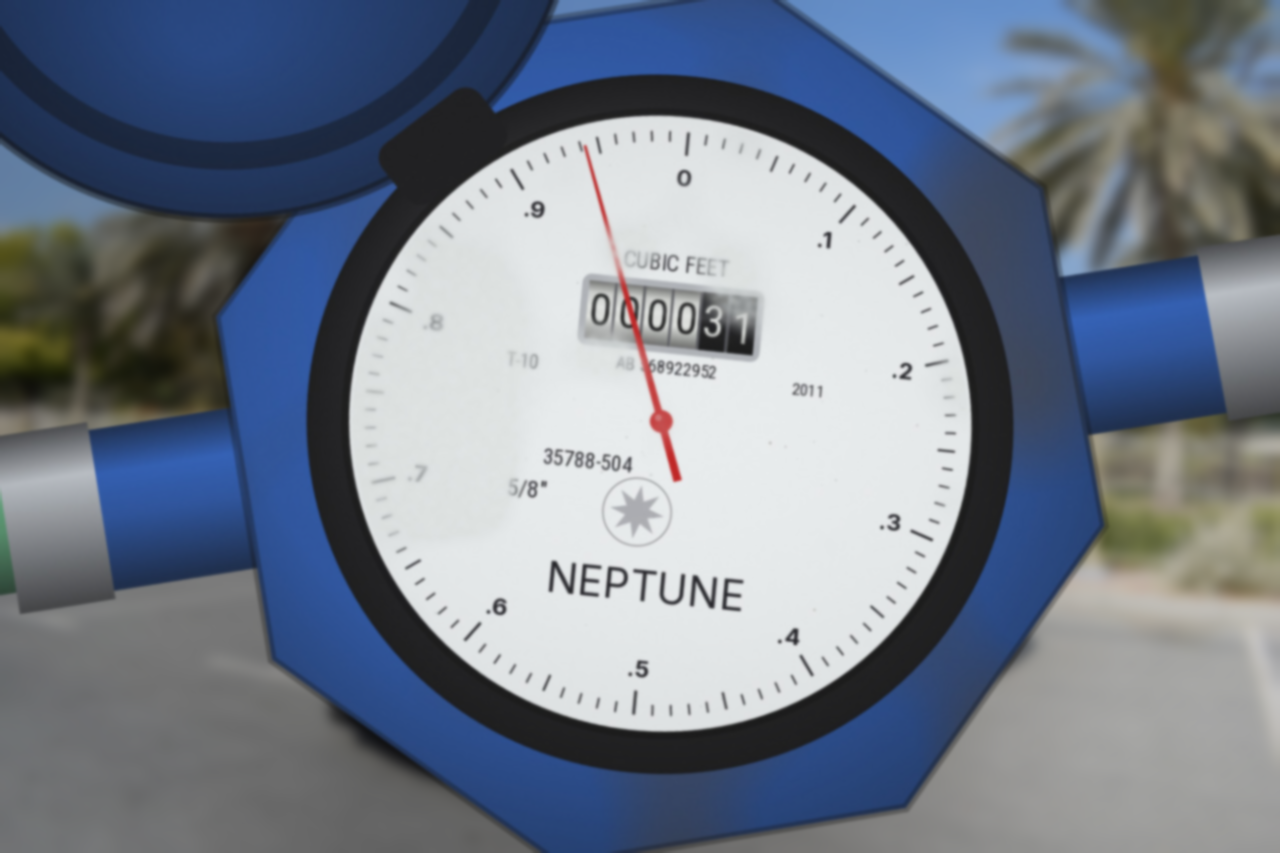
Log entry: 30.94 ft³
